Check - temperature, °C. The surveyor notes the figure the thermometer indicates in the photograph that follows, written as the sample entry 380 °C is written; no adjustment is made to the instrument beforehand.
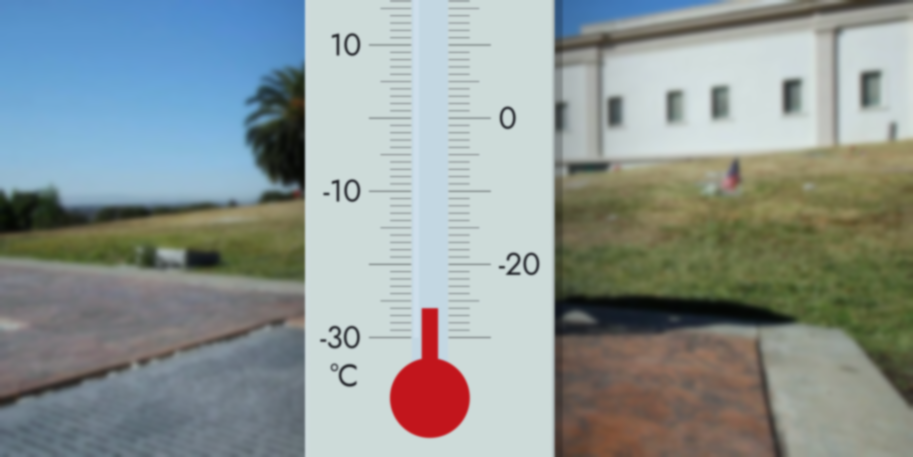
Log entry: -26 °C
